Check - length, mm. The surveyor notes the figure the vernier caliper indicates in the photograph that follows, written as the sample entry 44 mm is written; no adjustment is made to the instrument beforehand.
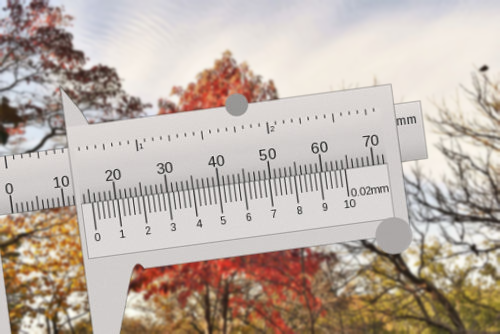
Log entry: 15.5 mm
